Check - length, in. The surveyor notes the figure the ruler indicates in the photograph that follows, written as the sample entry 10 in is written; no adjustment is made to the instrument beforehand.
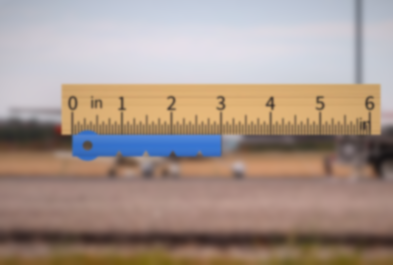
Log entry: 3 in
